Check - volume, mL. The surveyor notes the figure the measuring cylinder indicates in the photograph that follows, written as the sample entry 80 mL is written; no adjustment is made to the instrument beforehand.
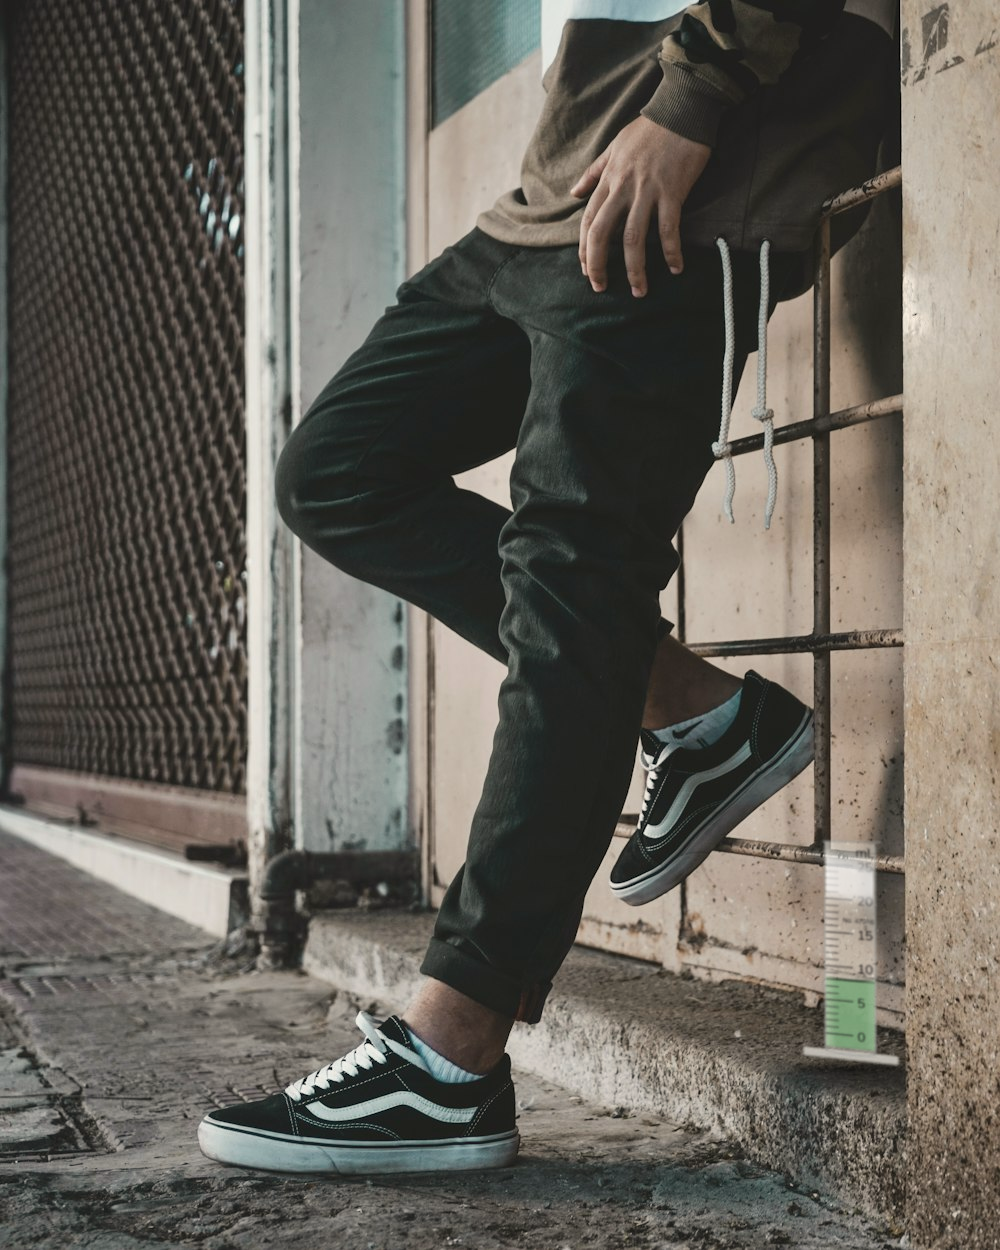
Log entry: 8 mL
